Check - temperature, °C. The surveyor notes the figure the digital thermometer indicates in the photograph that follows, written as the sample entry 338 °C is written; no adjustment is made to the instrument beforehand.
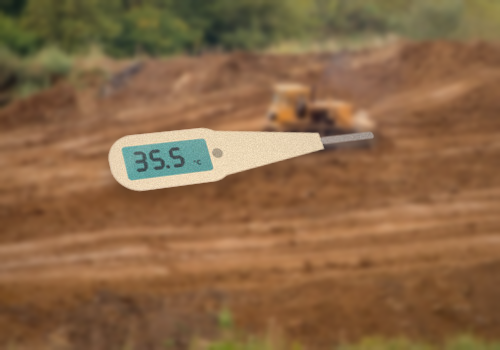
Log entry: 35.5 °C
